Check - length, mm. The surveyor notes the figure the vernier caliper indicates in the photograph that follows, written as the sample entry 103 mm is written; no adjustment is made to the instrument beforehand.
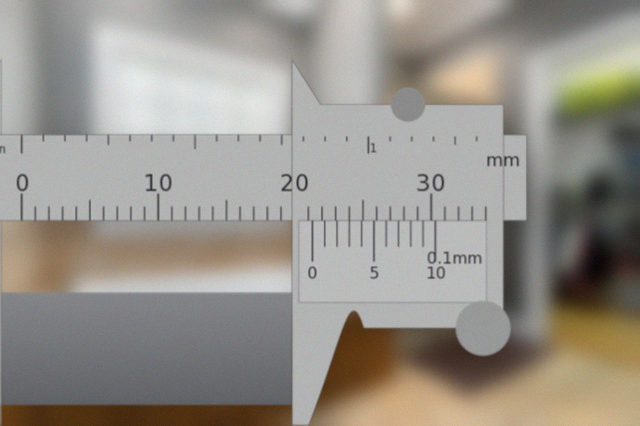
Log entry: 21.3 mm
